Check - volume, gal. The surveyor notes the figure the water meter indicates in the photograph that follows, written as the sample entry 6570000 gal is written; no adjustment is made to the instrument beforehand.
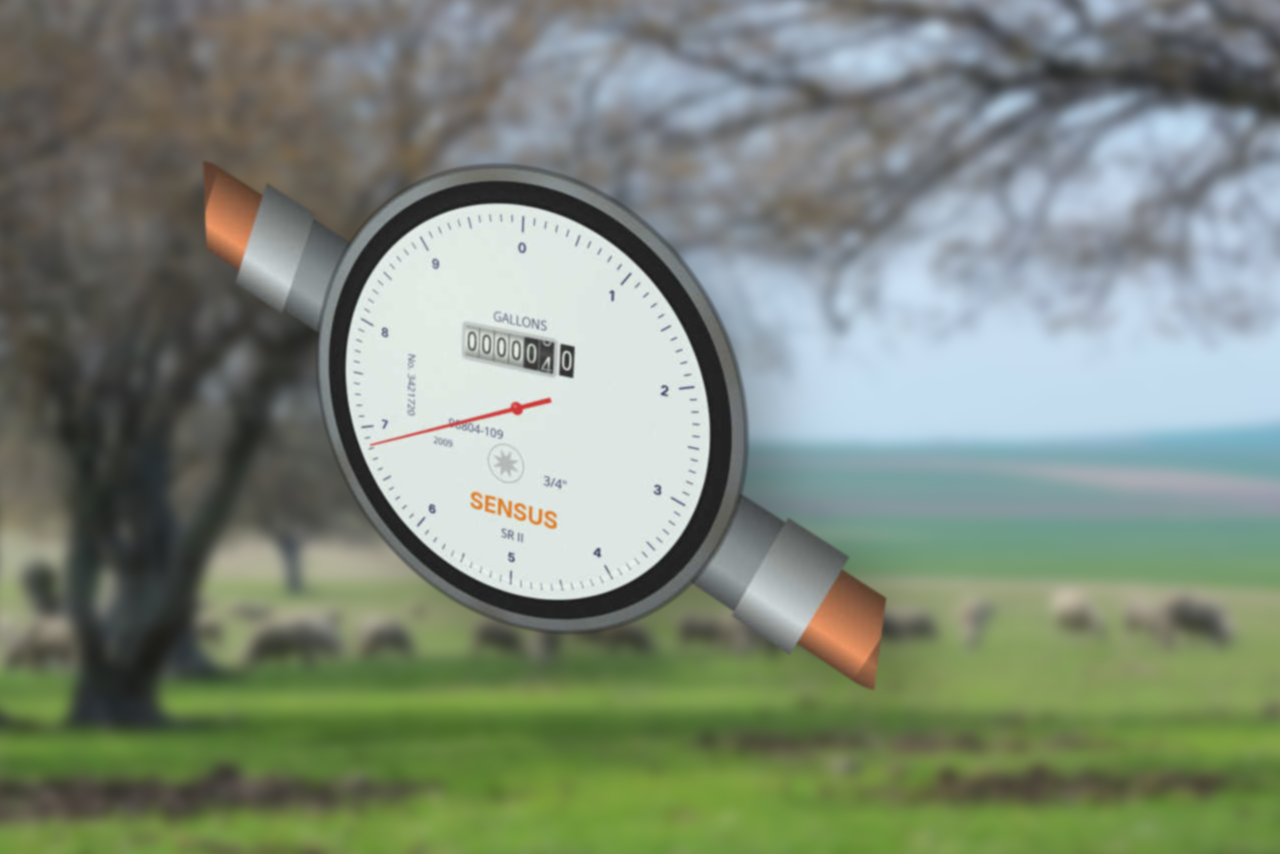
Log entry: 36.8 gal
